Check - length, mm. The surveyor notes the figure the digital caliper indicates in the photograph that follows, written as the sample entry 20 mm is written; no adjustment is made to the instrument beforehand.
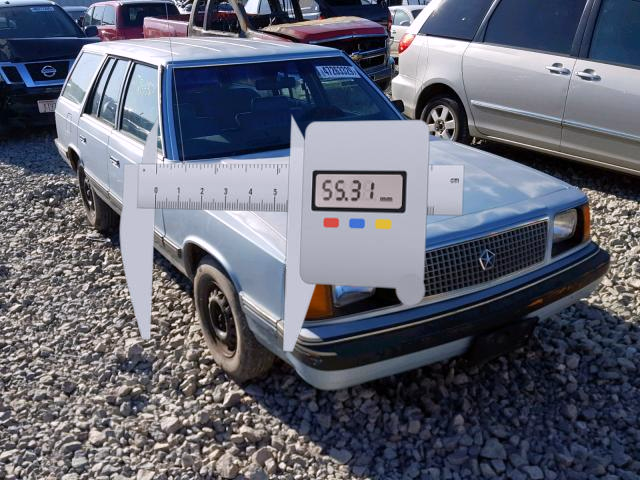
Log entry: 55.31 mm
